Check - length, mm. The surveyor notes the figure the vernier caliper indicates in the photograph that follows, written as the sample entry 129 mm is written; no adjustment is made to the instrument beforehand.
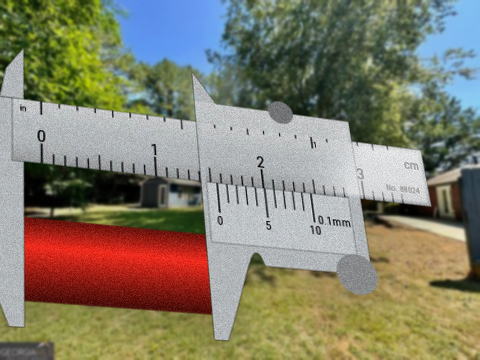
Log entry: 15.6 mm
